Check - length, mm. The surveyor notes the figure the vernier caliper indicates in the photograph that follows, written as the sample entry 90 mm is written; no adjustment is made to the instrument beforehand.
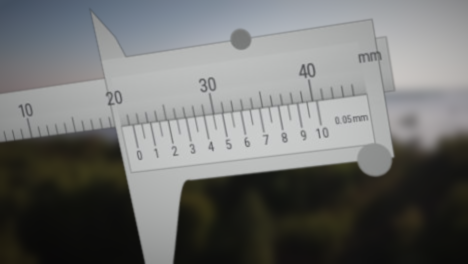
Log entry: 21.4 mm
